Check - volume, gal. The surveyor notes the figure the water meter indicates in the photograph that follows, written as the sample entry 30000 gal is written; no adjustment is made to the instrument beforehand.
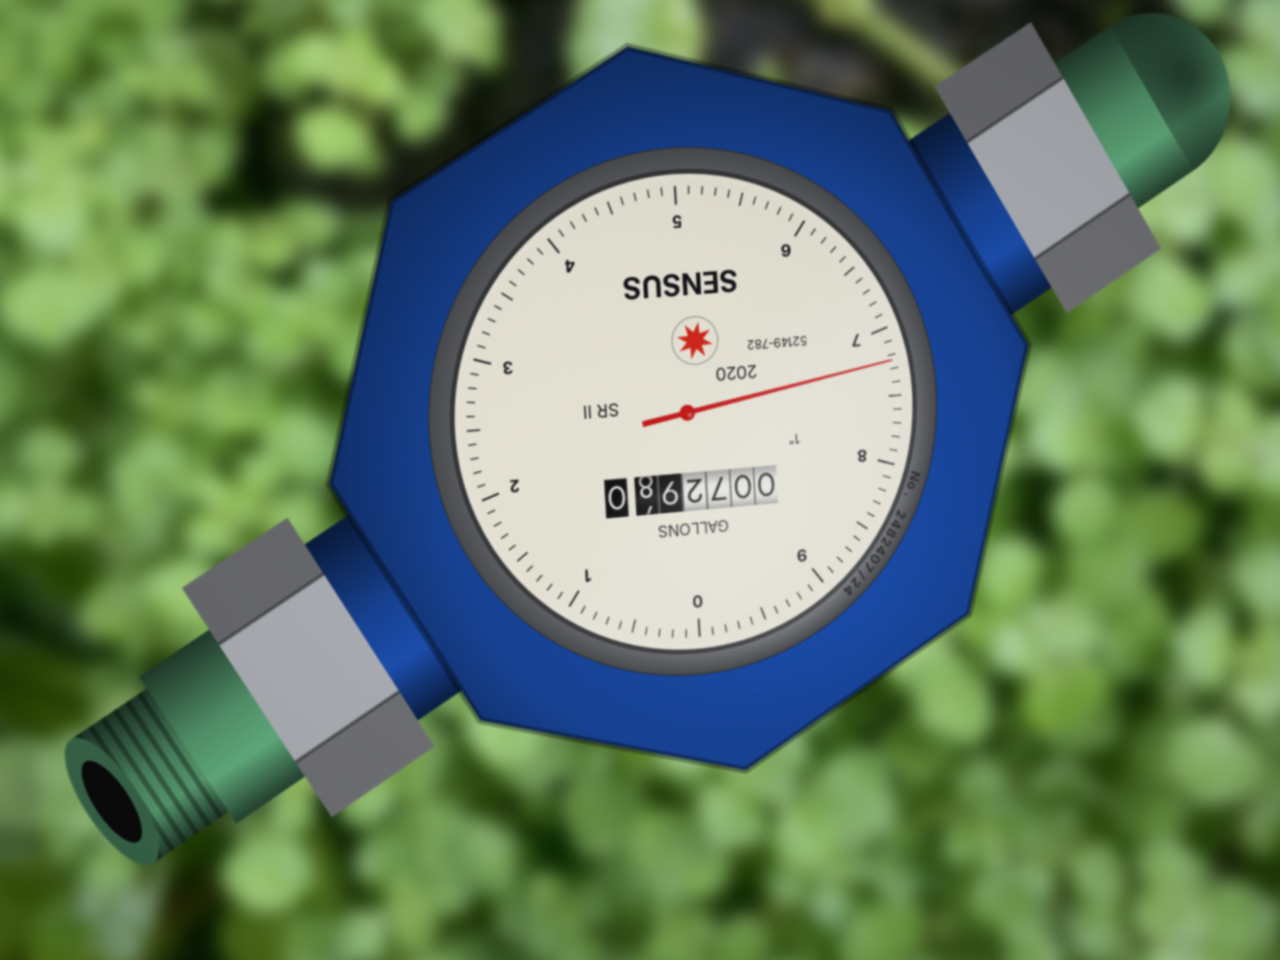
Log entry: 72977.2 gal
